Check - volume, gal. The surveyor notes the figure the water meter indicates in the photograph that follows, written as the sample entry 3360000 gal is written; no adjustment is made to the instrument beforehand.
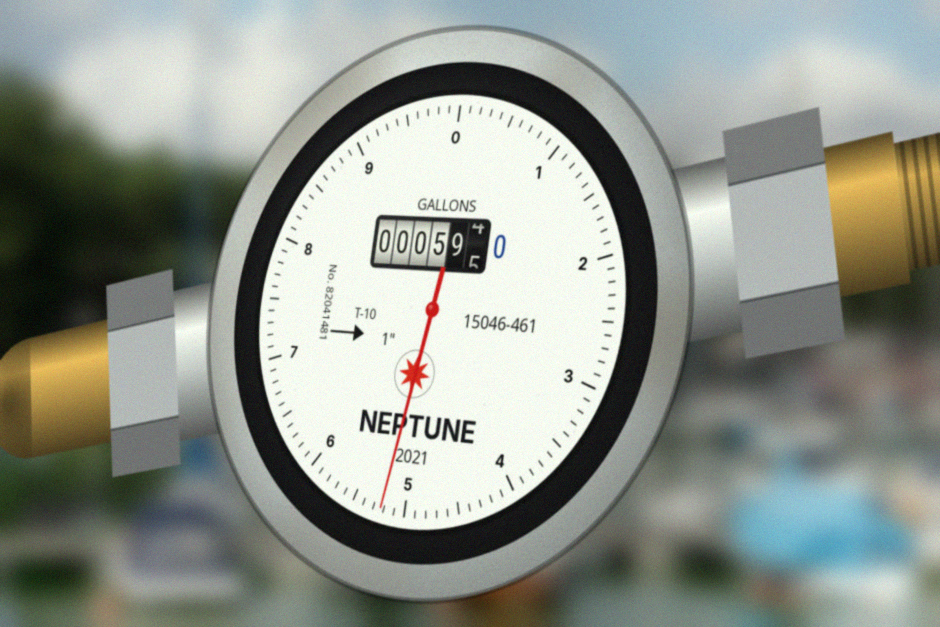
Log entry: 5945.2 gal
